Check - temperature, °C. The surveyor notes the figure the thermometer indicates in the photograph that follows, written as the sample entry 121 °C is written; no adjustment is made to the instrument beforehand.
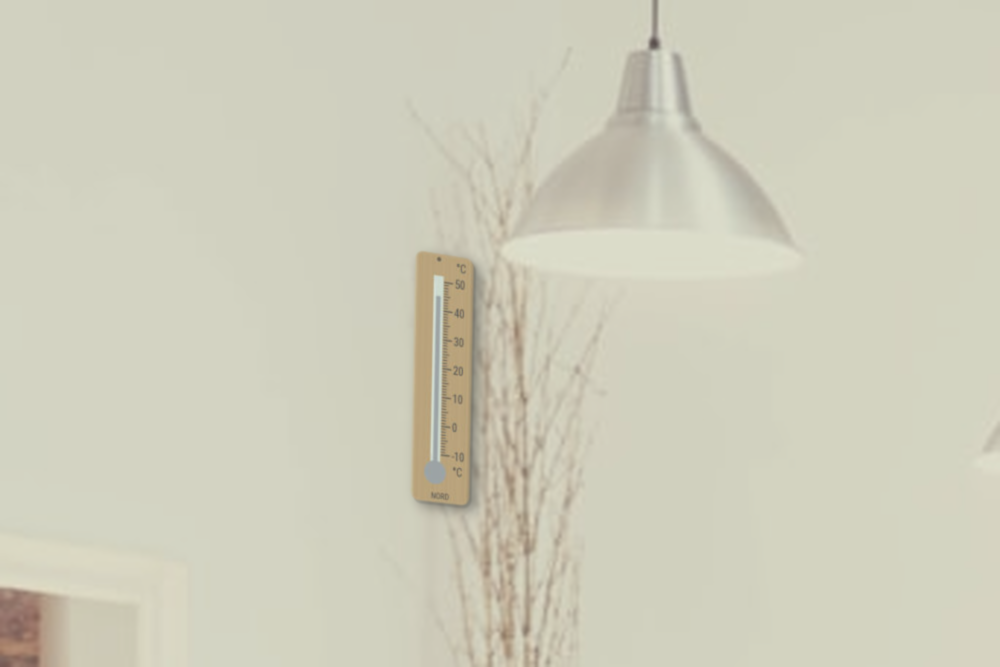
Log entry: 45 °C
